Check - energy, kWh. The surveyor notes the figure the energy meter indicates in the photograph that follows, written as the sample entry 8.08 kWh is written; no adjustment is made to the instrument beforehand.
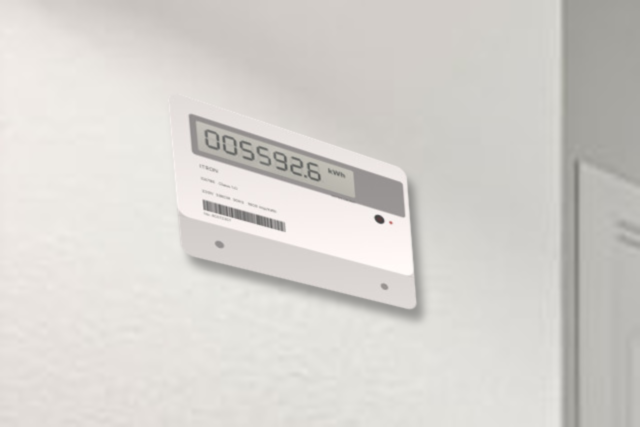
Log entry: 5592.6 kWh
